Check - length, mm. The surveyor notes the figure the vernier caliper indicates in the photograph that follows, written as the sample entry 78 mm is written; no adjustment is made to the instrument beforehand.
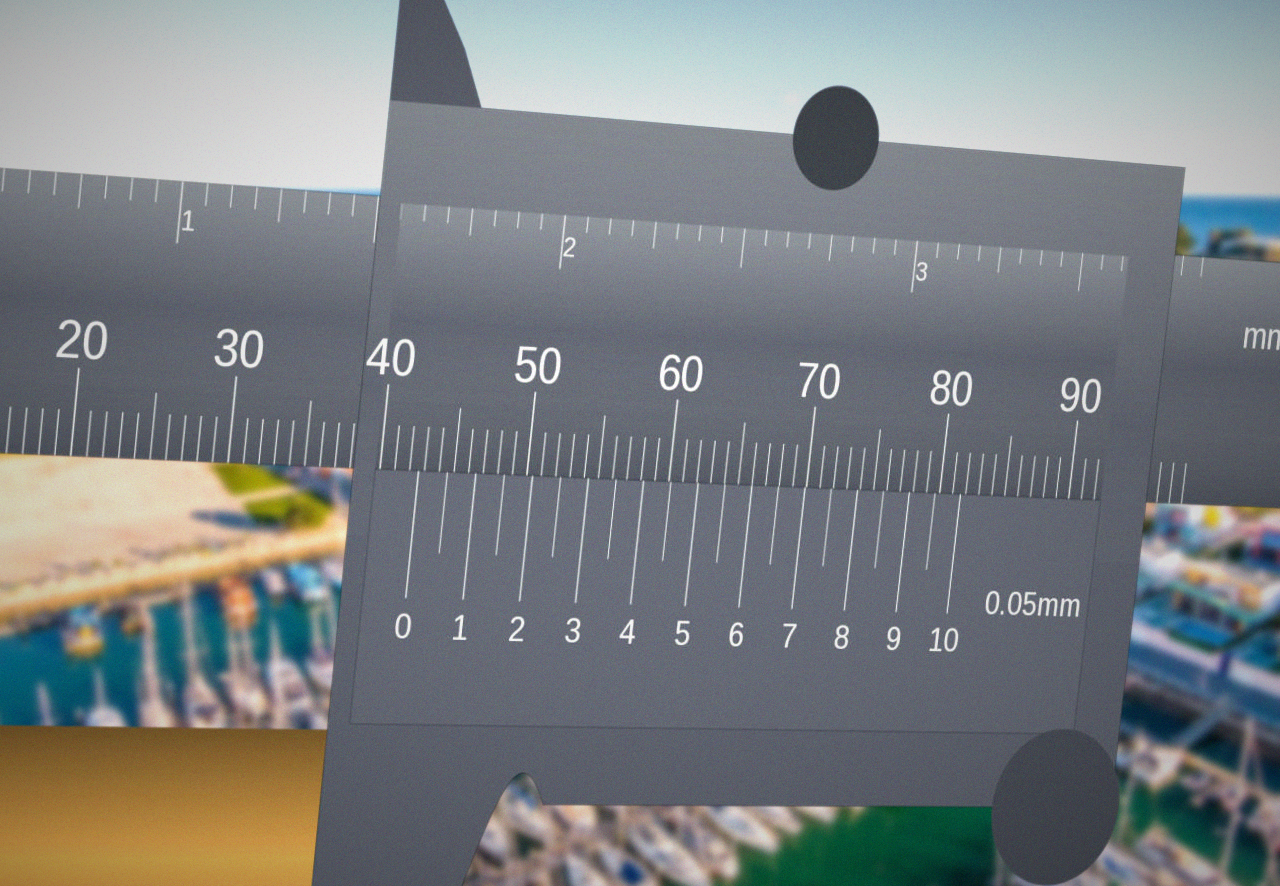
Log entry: 42.6 mm
